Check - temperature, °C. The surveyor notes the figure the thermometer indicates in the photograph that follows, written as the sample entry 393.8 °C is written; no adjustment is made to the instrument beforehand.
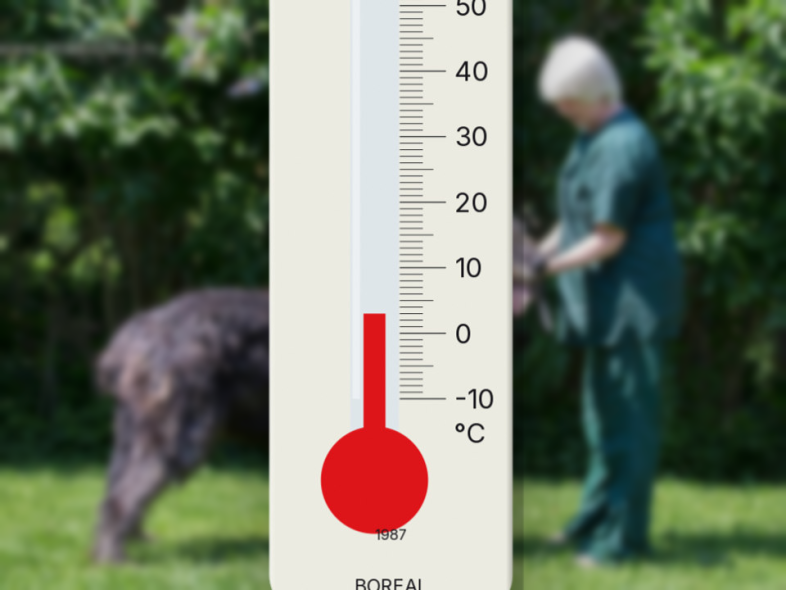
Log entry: 3 °C
